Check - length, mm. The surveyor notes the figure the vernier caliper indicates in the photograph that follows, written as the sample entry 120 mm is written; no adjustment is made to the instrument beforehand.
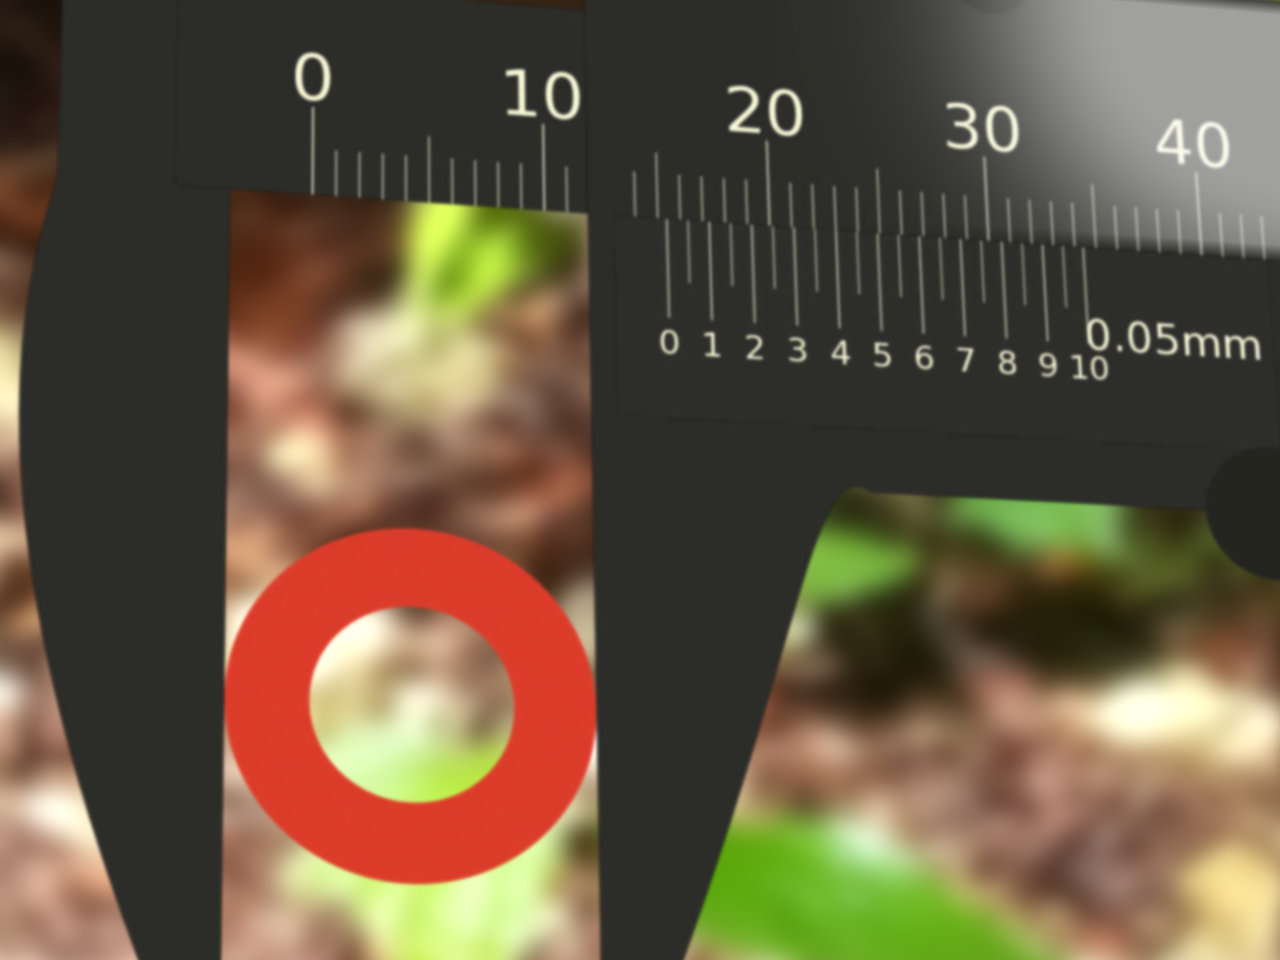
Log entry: 15.4 mm
